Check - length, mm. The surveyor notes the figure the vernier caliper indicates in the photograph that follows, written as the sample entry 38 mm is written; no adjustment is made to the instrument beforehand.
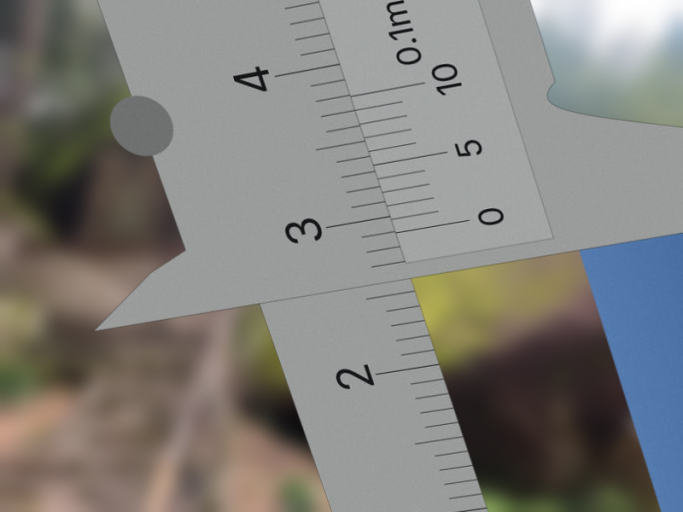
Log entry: 28.9 mm
